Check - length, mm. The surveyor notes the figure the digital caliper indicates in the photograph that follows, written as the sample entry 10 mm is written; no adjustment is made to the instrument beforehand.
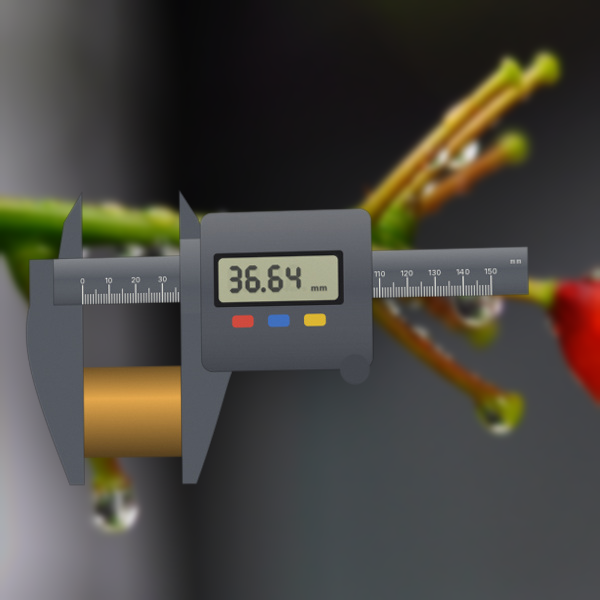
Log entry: 36.64 mm
